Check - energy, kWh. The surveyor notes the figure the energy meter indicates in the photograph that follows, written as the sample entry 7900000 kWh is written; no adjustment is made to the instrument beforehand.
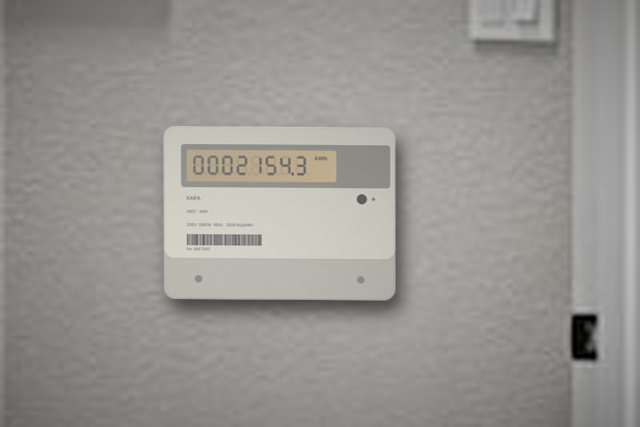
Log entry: 2154.3 kWh
